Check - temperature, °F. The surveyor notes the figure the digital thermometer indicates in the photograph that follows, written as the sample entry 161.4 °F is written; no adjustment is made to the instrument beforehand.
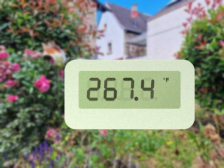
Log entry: 267.4 °F
